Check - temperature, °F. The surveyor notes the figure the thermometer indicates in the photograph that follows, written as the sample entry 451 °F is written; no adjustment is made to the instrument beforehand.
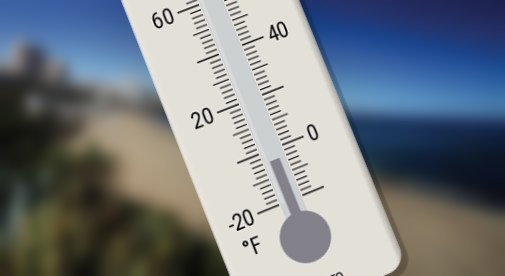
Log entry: -4 °F
